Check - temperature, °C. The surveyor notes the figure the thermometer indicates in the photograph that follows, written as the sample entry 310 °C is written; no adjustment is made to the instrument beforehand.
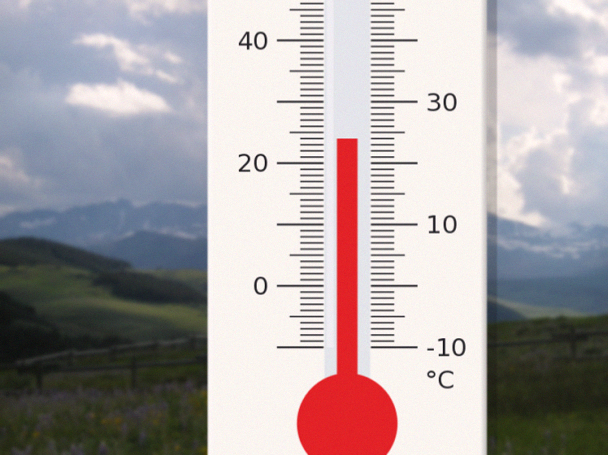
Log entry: 24 °C
